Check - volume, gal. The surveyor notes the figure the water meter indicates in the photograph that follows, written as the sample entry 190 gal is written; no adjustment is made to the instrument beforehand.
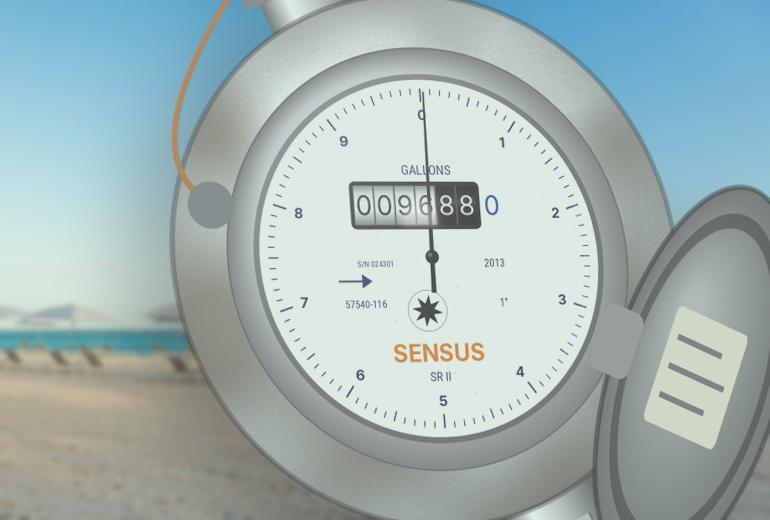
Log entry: 96880.0 gal
